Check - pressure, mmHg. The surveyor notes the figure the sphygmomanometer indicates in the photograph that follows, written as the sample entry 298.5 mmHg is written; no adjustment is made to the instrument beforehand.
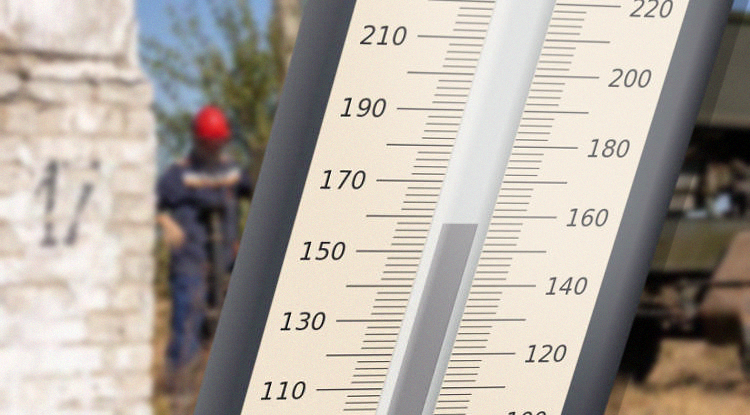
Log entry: 158 mmHg
